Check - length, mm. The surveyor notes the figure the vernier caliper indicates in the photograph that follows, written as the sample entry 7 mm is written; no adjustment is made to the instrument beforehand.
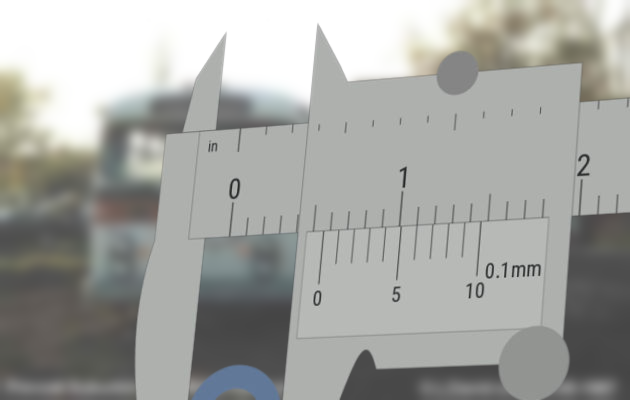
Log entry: 5.6 mm
